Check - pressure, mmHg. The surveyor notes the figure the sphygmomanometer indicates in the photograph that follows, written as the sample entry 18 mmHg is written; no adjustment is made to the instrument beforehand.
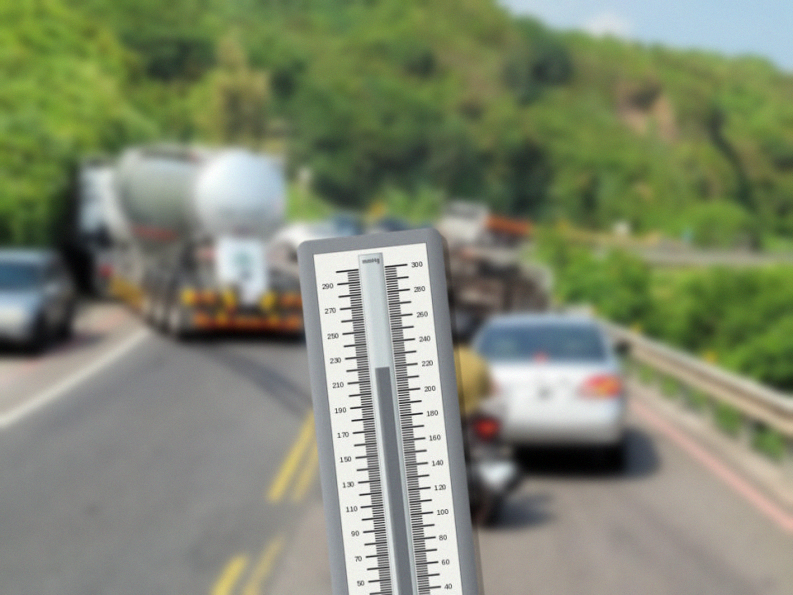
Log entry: 220 mmHg
